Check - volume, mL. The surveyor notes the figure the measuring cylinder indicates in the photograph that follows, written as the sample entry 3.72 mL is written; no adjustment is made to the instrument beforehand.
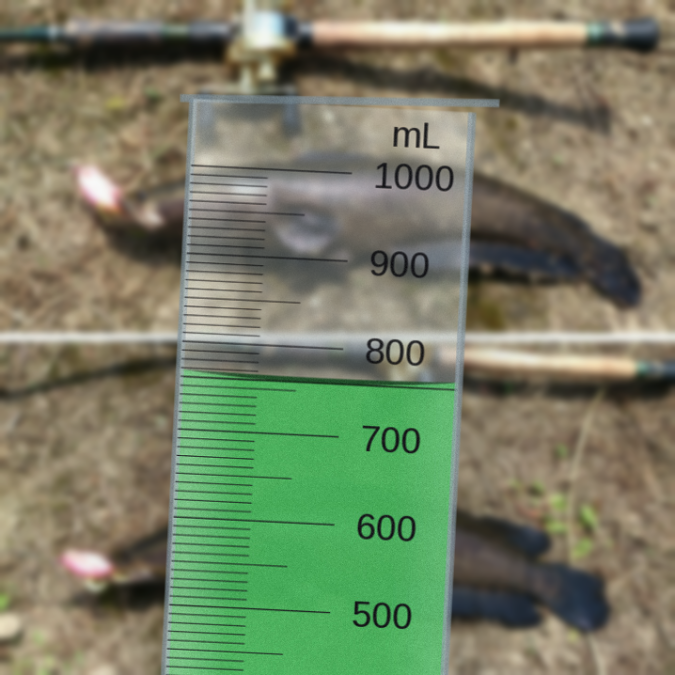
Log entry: 760 mL
